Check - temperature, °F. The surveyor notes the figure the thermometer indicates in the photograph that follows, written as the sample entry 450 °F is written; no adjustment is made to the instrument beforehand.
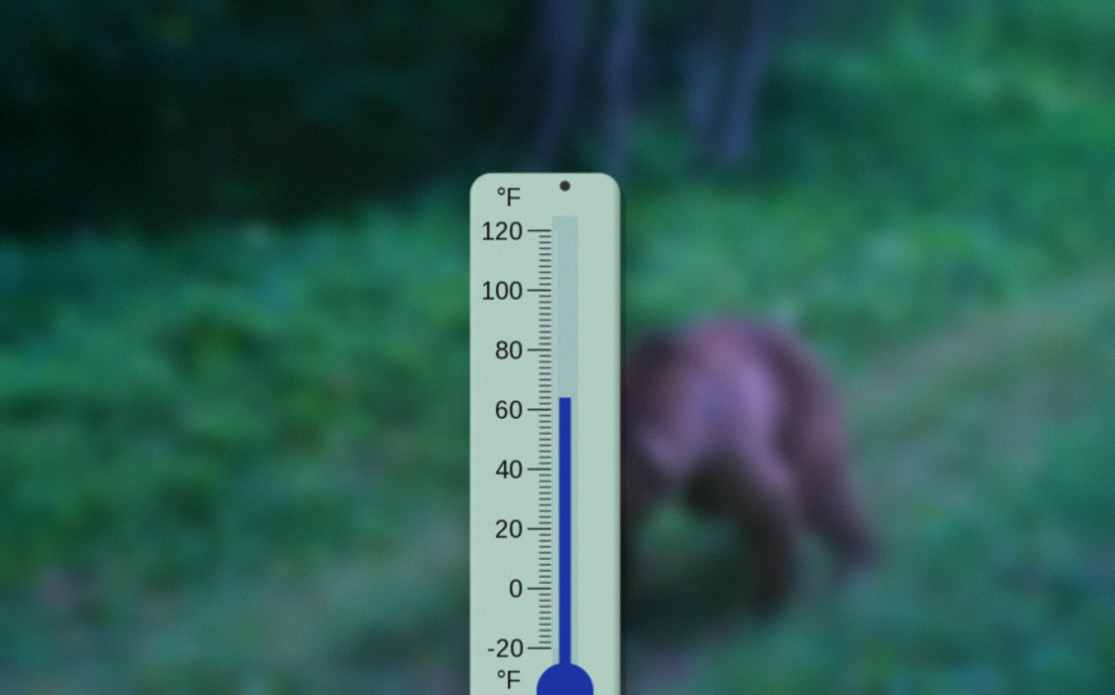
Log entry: 64 °F
